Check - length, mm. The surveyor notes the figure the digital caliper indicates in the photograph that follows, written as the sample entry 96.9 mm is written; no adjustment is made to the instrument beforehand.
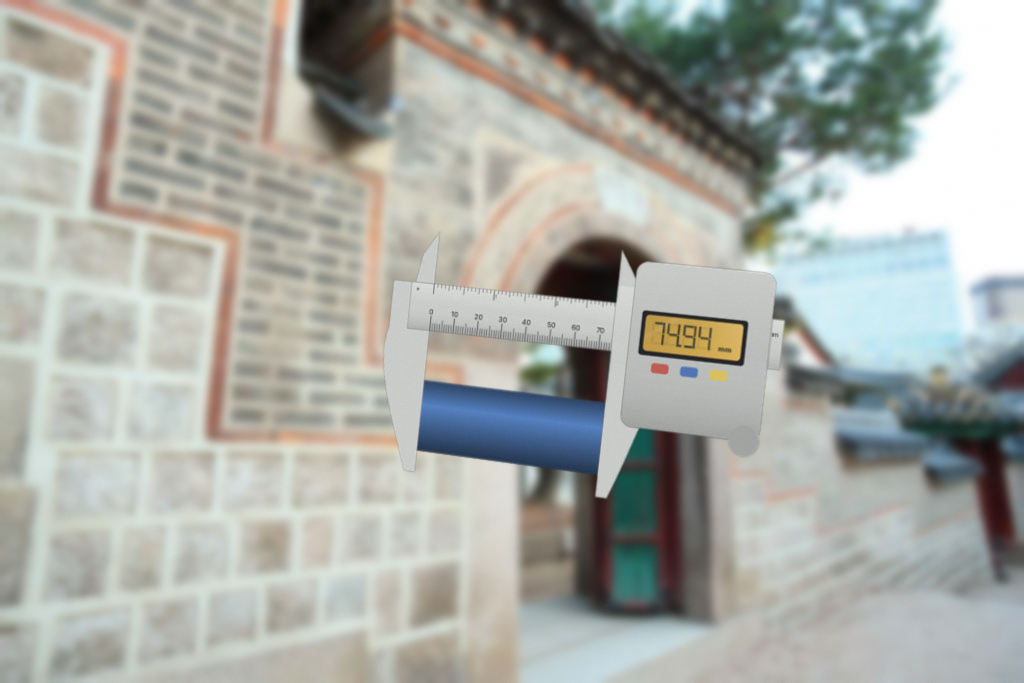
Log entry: 74.94 mm
